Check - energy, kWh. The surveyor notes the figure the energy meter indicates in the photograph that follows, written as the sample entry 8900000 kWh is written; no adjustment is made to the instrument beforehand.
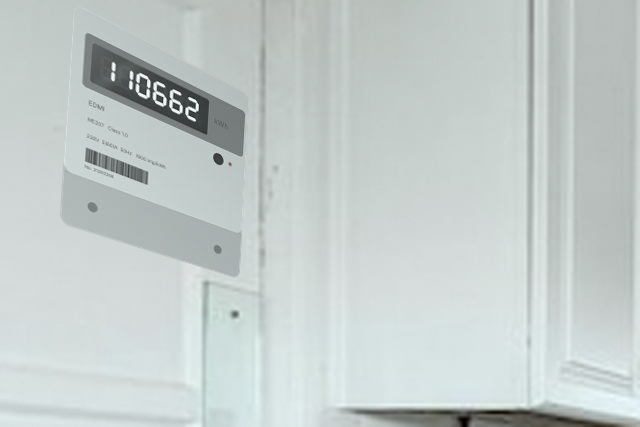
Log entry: 110662 kWh
